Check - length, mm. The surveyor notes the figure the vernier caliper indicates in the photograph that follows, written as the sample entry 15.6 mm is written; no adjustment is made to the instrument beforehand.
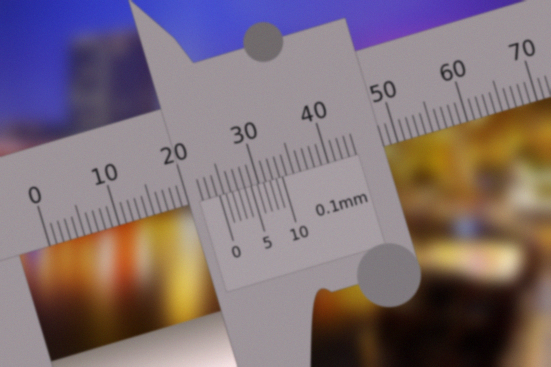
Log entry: 24.4 mm
